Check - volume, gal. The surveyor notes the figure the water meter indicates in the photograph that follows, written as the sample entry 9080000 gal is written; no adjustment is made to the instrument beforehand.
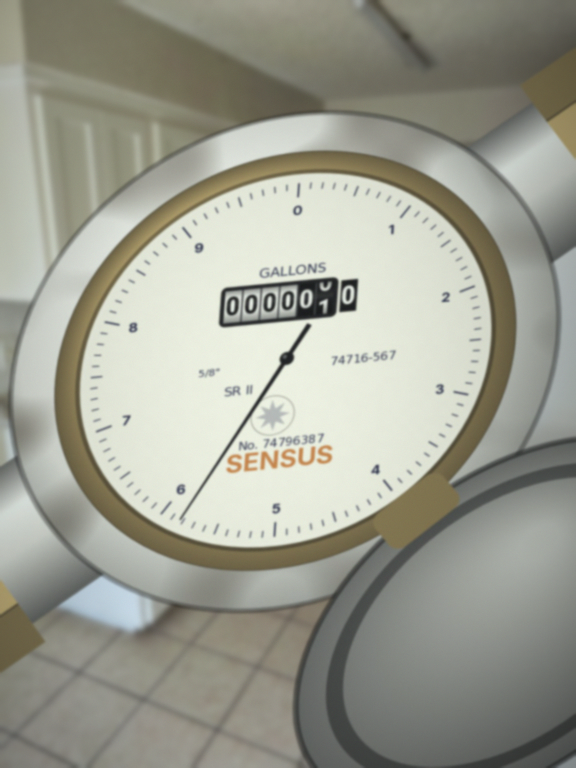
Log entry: 5.8 gal
